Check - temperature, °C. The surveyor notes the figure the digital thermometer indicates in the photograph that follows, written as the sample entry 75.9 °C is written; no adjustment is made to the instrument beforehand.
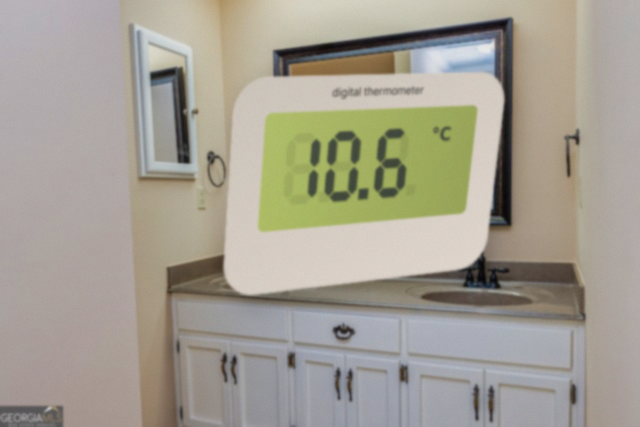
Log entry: 10.6 °C
